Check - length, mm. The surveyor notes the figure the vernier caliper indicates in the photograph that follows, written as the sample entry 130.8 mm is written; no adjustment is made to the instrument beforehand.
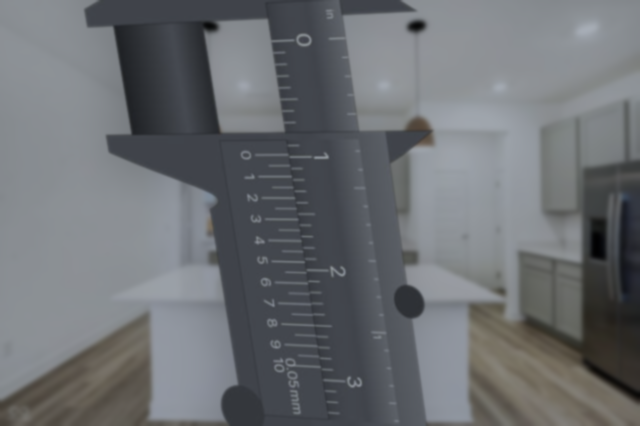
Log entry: 9.8 mm
